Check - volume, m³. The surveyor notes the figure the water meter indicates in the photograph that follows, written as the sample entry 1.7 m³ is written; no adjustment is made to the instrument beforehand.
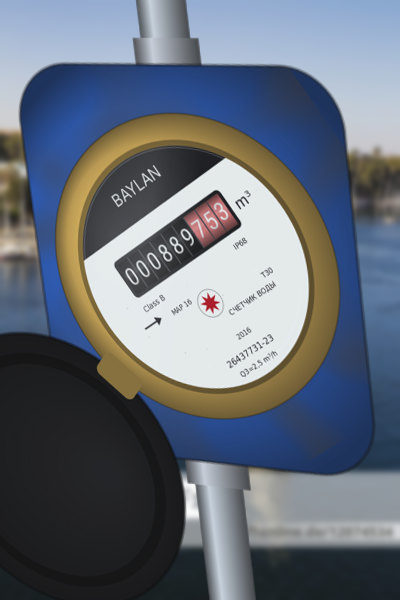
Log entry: 889.753 m³
